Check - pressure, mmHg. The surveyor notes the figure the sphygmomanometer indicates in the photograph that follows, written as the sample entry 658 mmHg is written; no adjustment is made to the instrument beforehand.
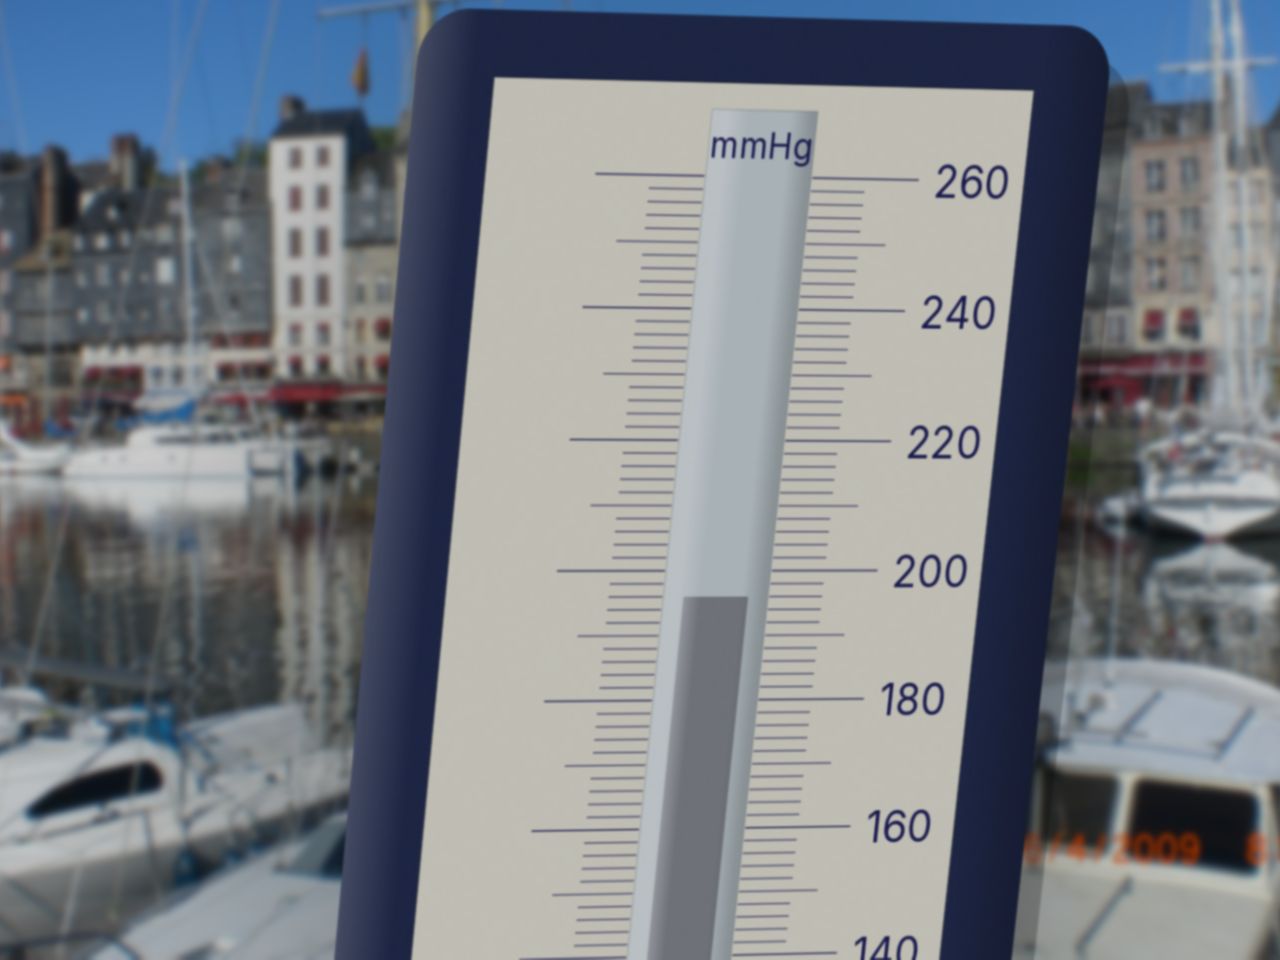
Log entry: 196 mmHg
